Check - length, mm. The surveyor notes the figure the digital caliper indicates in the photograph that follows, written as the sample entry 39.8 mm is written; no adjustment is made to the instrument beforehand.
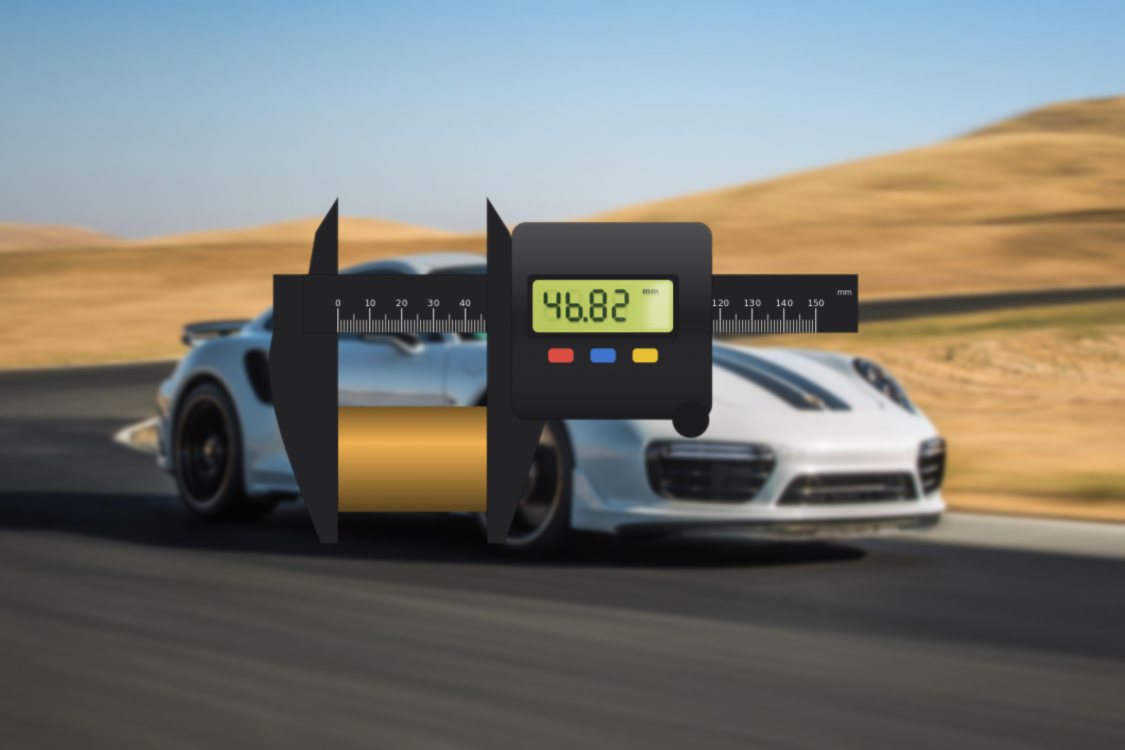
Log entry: 46.82 mm
